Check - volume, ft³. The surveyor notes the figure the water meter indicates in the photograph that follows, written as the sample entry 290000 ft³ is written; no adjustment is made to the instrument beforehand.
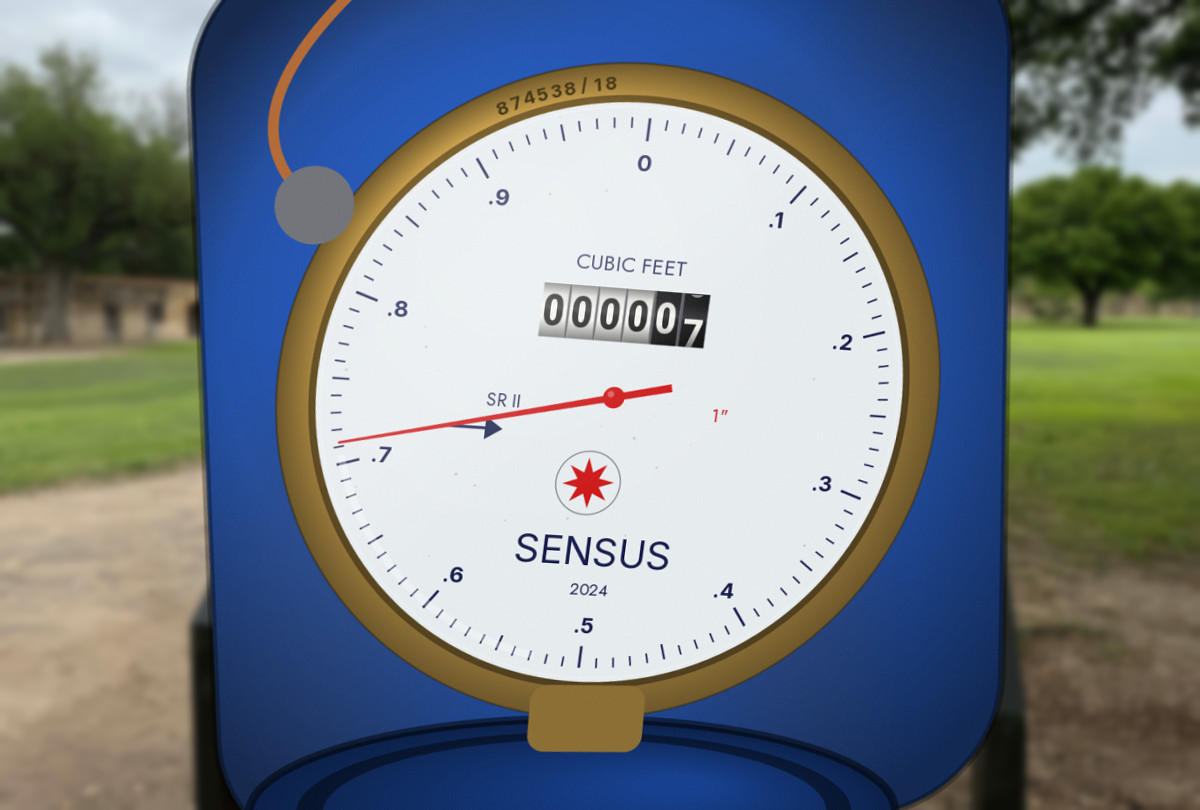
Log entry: 6.71 ft³
